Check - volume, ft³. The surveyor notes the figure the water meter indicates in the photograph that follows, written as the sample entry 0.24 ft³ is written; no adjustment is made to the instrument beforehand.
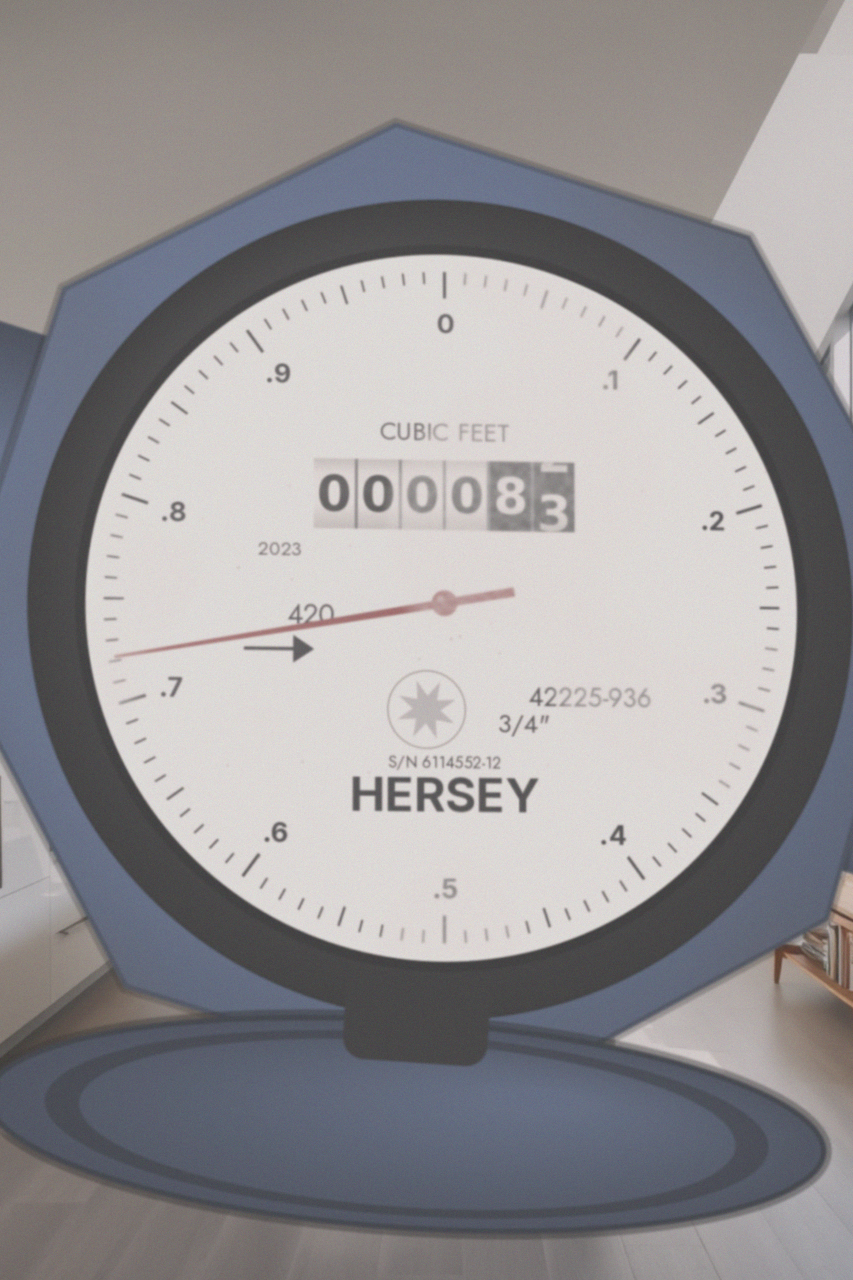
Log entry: 82.72 ft³
